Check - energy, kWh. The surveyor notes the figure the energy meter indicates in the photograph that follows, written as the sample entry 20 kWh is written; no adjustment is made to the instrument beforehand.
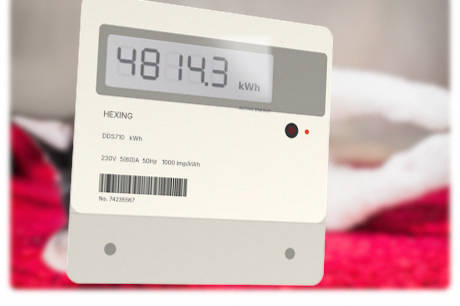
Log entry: 4814.3 kWh
